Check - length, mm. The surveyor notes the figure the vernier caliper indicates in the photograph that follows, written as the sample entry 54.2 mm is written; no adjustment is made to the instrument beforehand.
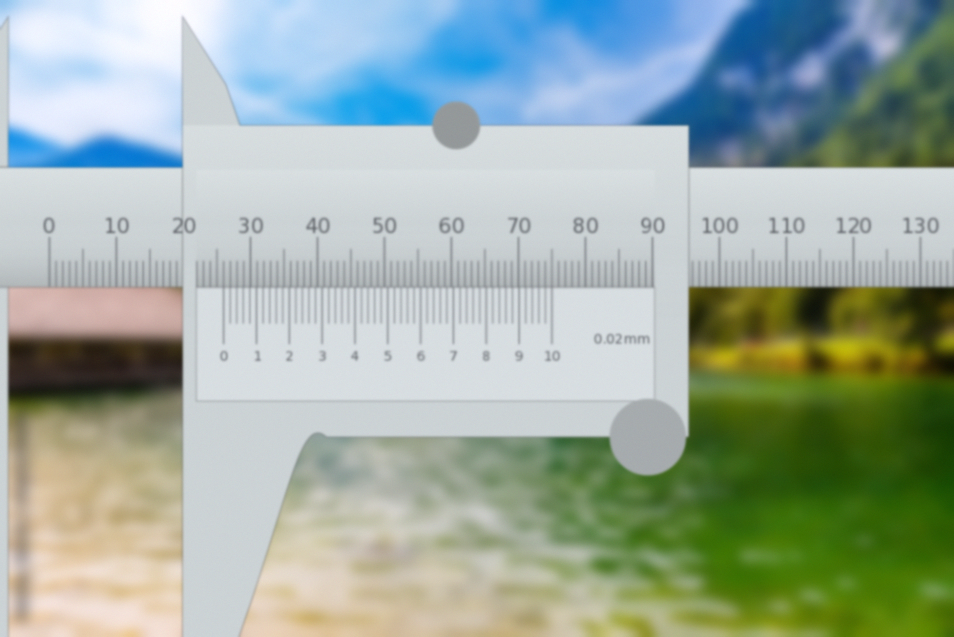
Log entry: 26.0 mm
